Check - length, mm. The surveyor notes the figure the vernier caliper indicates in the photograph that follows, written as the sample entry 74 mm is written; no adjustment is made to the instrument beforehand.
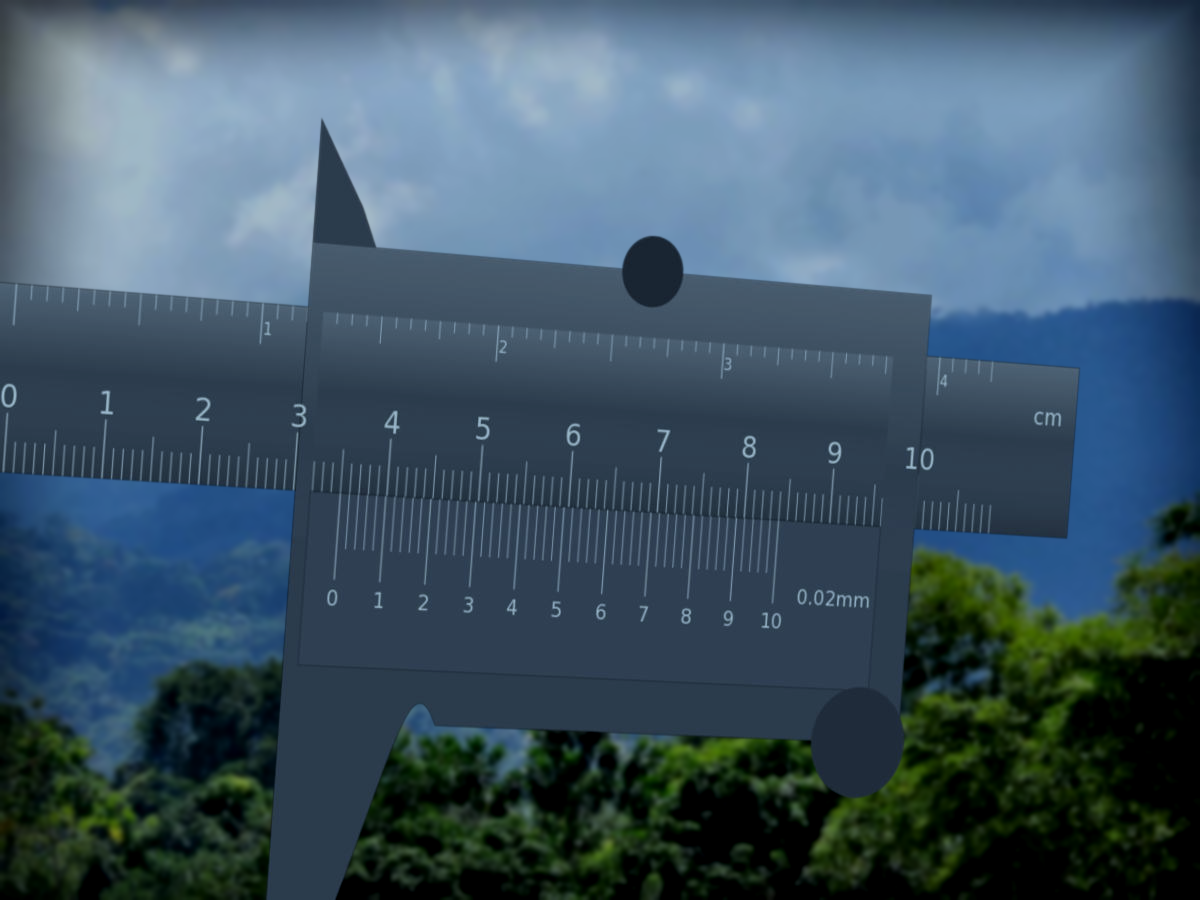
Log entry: 35.0 mm
